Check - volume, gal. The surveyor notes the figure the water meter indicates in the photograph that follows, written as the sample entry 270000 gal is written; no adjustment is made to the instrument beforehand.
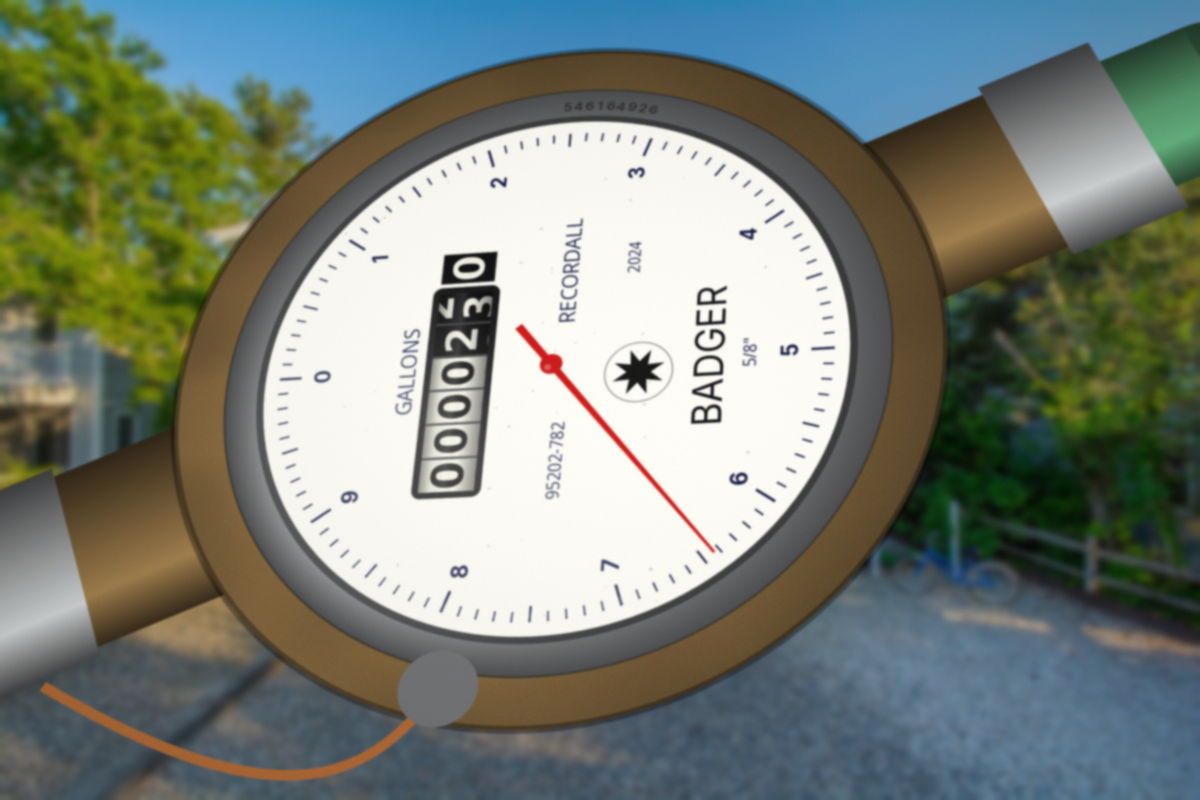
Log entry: 226.4 gal
